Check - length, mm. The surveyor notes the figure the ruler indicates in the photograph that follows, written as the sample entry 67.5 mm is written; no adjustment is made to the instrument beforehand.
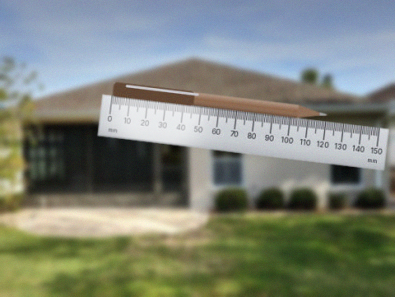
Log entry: 120 mm
